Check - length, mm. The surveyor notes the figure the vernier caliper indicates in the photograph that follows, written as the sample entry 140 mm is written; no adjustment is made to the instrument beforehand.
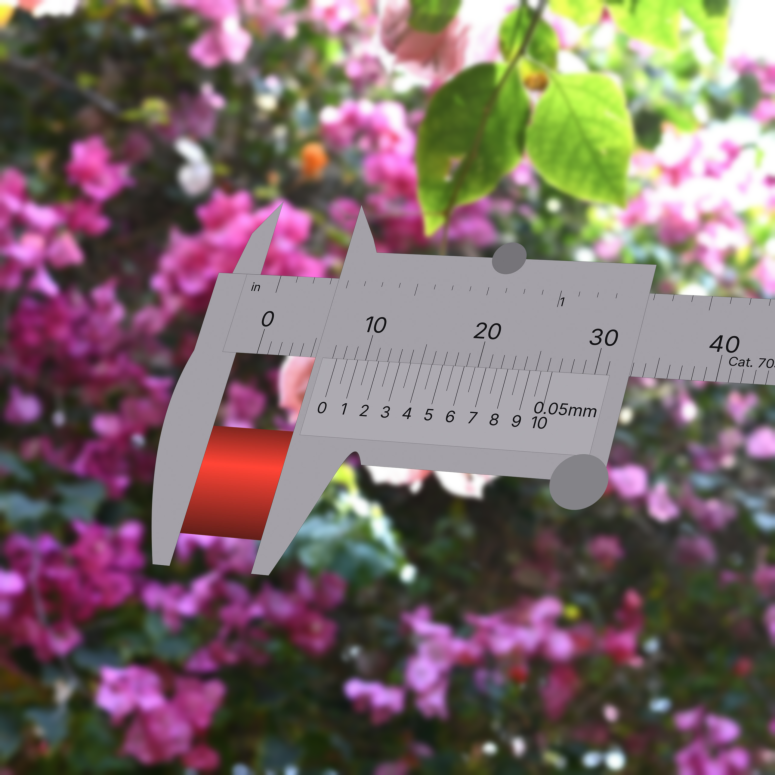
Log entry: 7.4 mm
